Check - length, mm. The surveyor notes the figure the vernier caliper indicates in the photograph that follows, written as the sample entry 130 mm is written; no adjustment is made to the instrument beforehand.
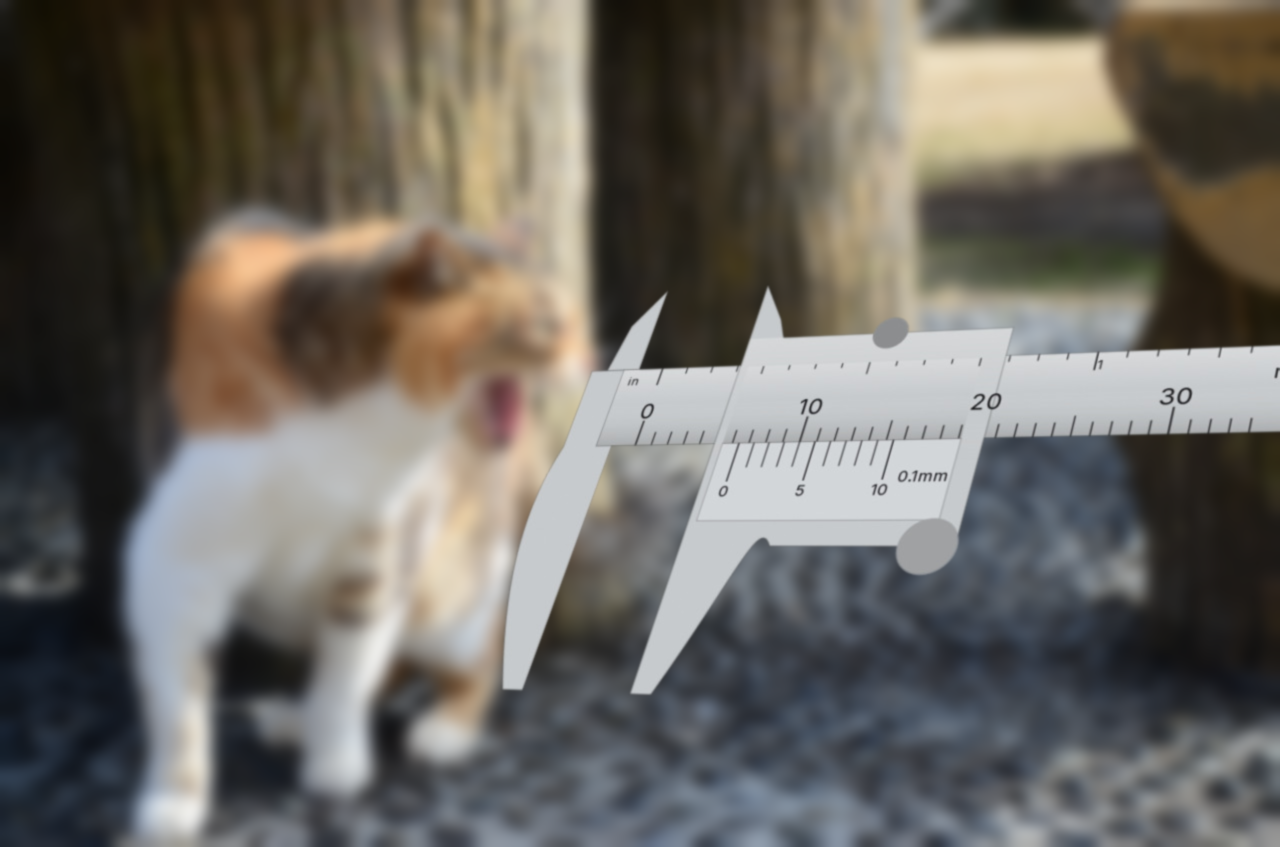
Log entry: 6.4 mm
